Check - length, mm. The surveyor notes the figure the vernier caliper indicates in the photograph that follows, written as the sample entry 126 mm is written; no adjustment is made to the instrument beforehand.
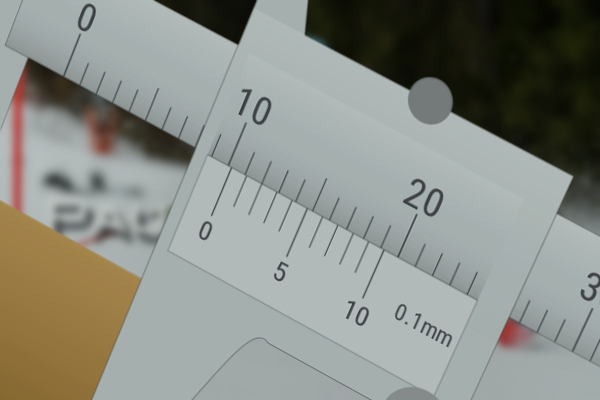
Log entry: 10.2 mm
